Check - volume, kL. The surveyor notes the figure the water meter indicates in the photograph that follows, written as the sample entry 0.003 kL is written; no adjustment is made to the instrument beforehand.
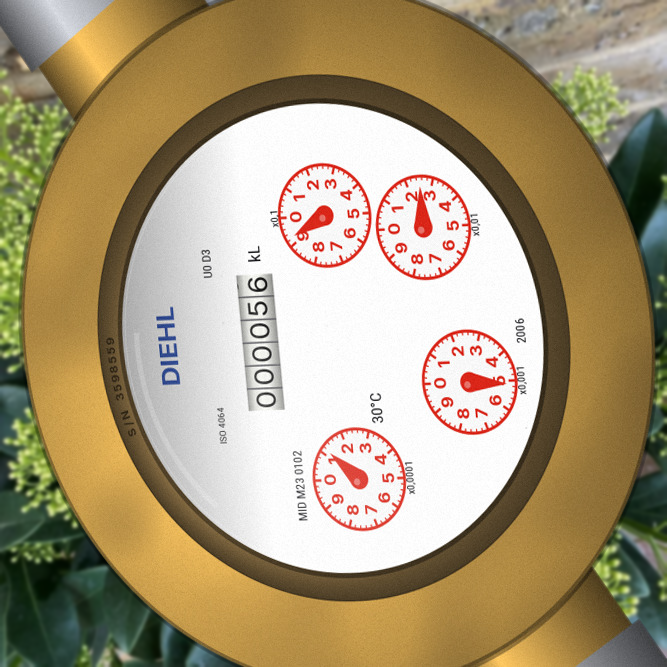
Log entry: 55.9251 kL
